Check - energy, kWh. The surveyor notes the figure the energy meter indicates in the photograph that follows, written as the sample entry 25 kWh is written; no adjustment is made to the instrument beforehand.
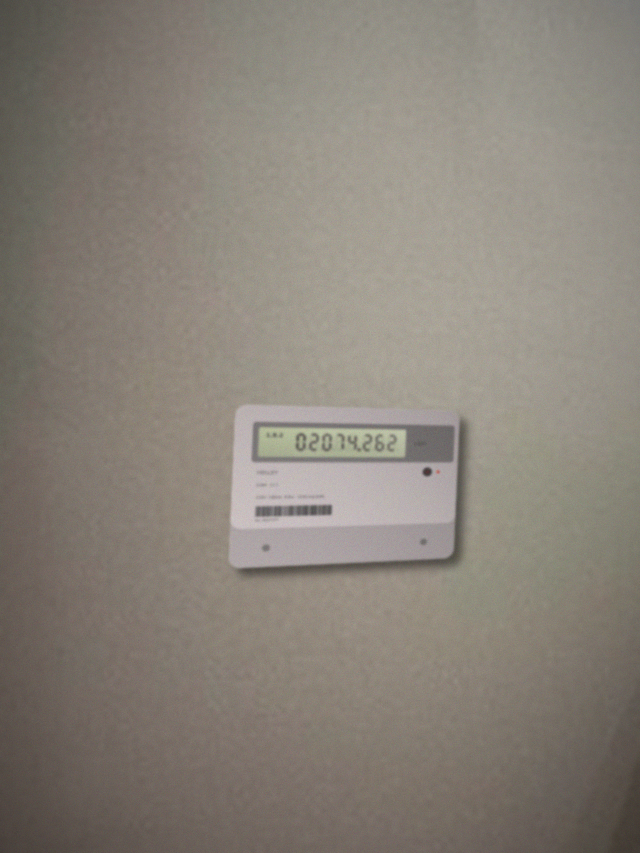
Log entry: 2074.262 kWh
